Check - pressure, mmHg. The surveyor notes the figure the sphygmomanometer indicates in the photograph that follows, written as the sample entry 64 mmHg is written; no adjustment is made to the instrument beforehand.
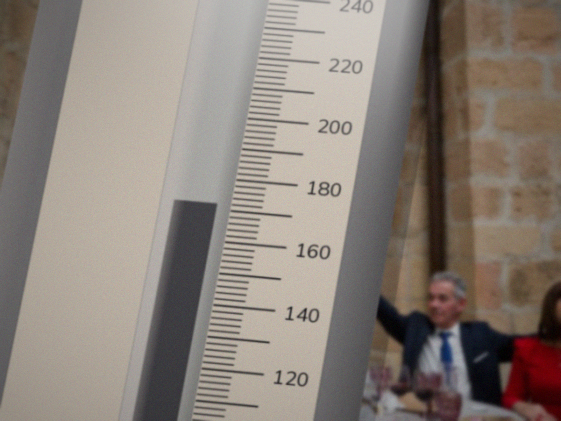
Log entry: 172 mmHg
